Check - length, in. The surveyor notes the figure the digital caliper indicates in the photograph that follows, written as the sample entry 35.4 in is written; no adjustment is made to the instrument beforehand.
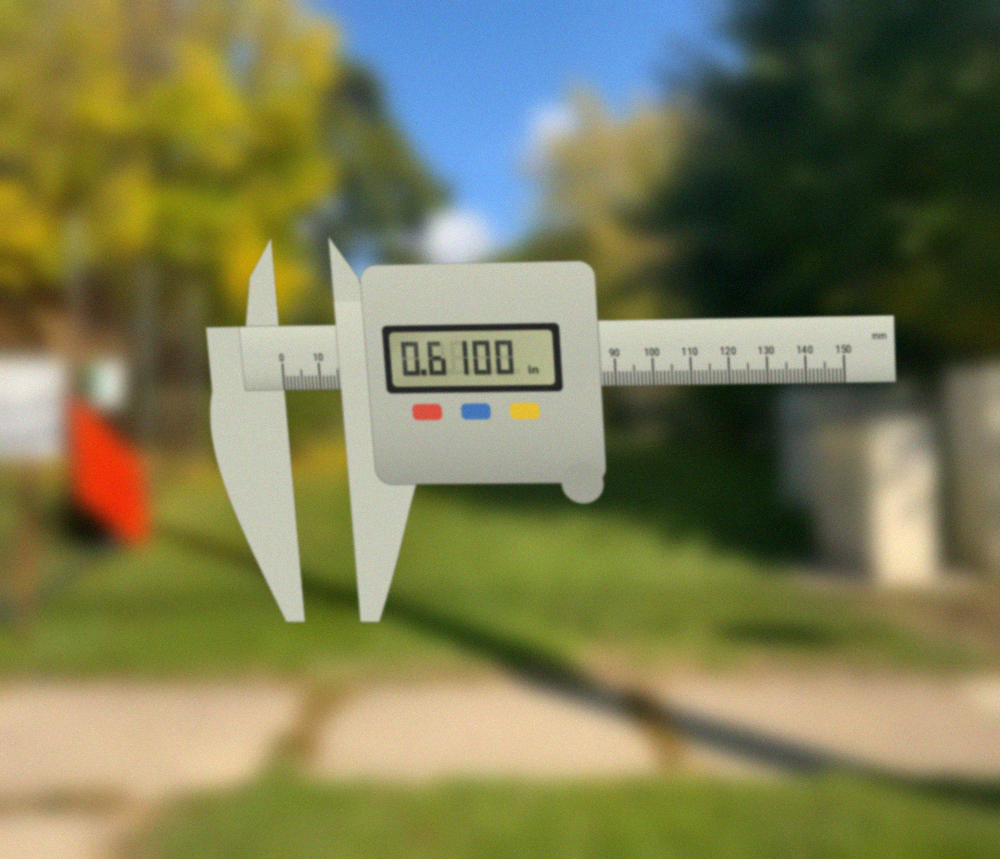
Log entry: 0.6100 in
